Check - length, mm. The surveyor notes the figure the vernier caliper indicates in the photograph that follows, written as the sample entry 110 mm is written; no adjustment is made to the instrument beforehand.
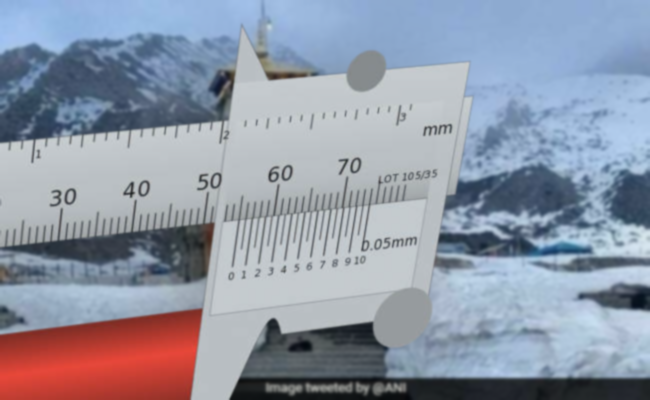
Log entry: 55.0 mm
